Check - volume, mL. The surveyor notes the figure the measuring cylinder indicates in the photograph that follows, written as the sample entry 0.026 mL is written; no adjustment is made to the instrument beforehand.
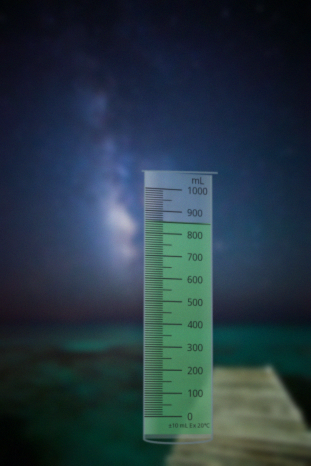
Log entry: 850 mL
